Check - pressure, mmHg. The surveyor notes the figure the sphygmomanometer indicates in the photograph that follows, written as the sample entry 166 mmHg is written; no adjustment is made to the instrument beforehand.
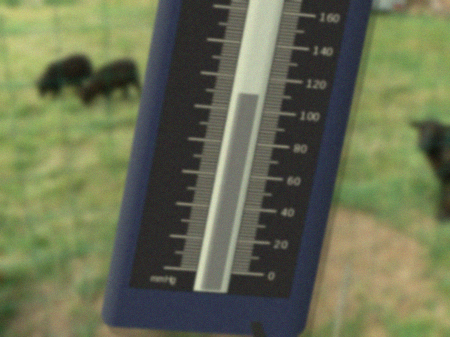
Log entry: 110 mmHg
